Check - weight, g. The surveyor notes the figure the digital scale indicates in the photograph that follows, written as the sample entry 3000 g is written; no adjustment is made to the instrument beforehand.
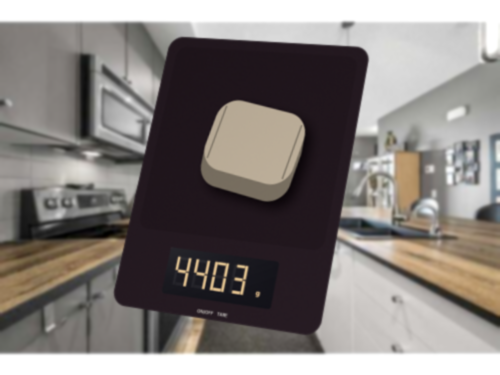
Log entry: 4403 g
